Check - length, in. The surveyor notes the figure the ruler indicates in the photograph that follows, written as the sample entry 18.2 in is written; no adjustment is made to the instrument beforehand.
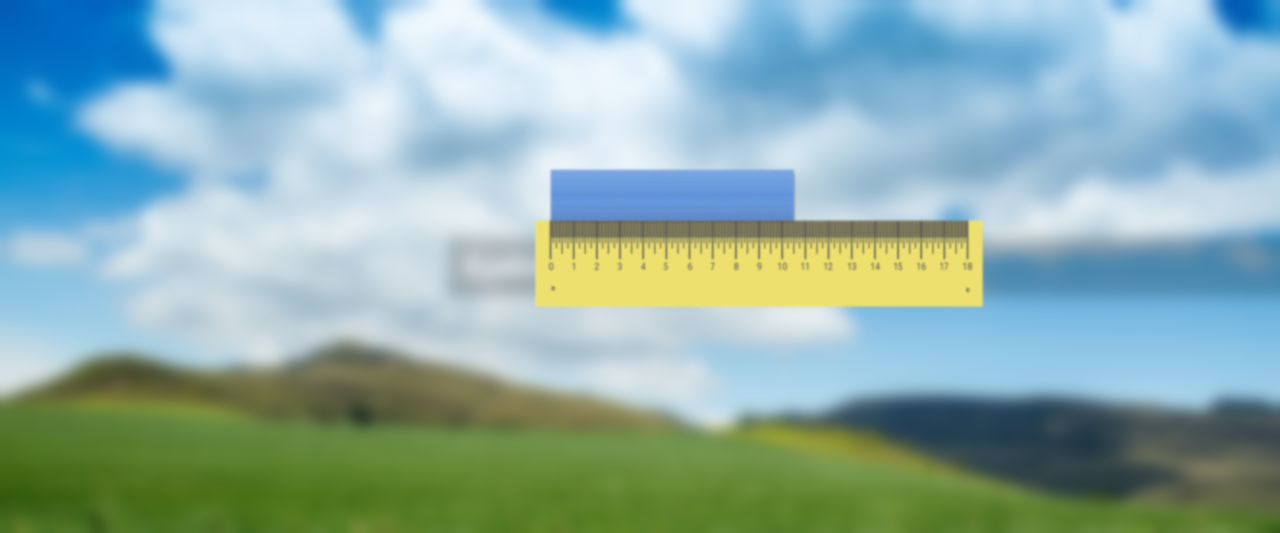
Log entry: 10.5 in
